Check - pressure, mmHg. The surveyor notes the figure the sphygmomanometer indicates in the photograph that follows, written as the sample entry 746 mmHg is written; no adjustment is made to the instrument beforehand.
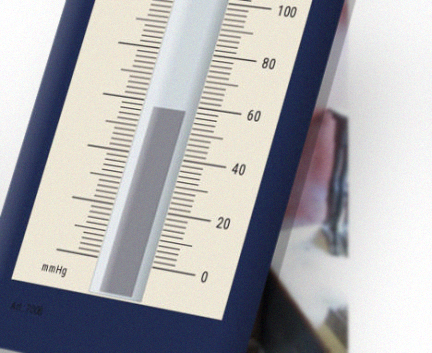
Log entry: 58 mmHg
